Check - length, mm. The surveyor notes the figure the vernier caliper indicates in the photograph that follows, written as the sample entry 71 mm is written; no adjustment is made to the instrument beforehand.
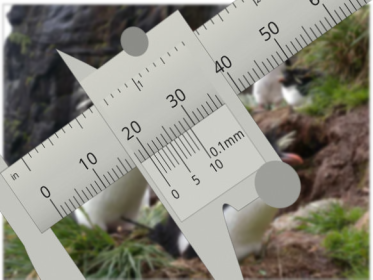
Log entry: 20.0 mm
